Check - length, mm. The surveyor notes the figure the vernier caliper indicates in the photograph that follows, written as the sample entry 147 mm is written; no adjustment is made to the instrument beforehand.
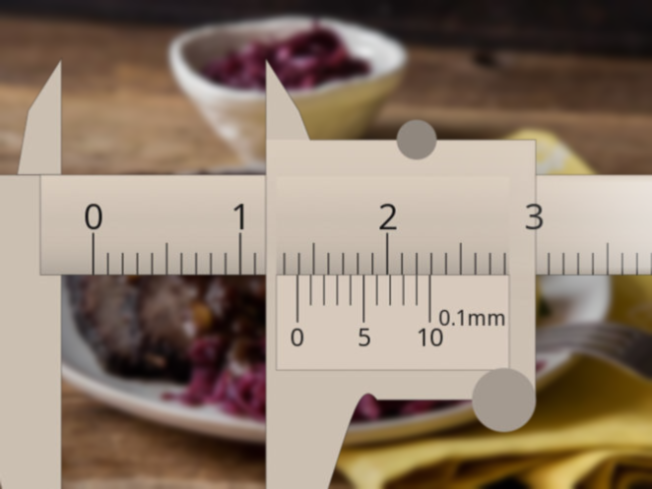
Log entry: 13.9 mm
